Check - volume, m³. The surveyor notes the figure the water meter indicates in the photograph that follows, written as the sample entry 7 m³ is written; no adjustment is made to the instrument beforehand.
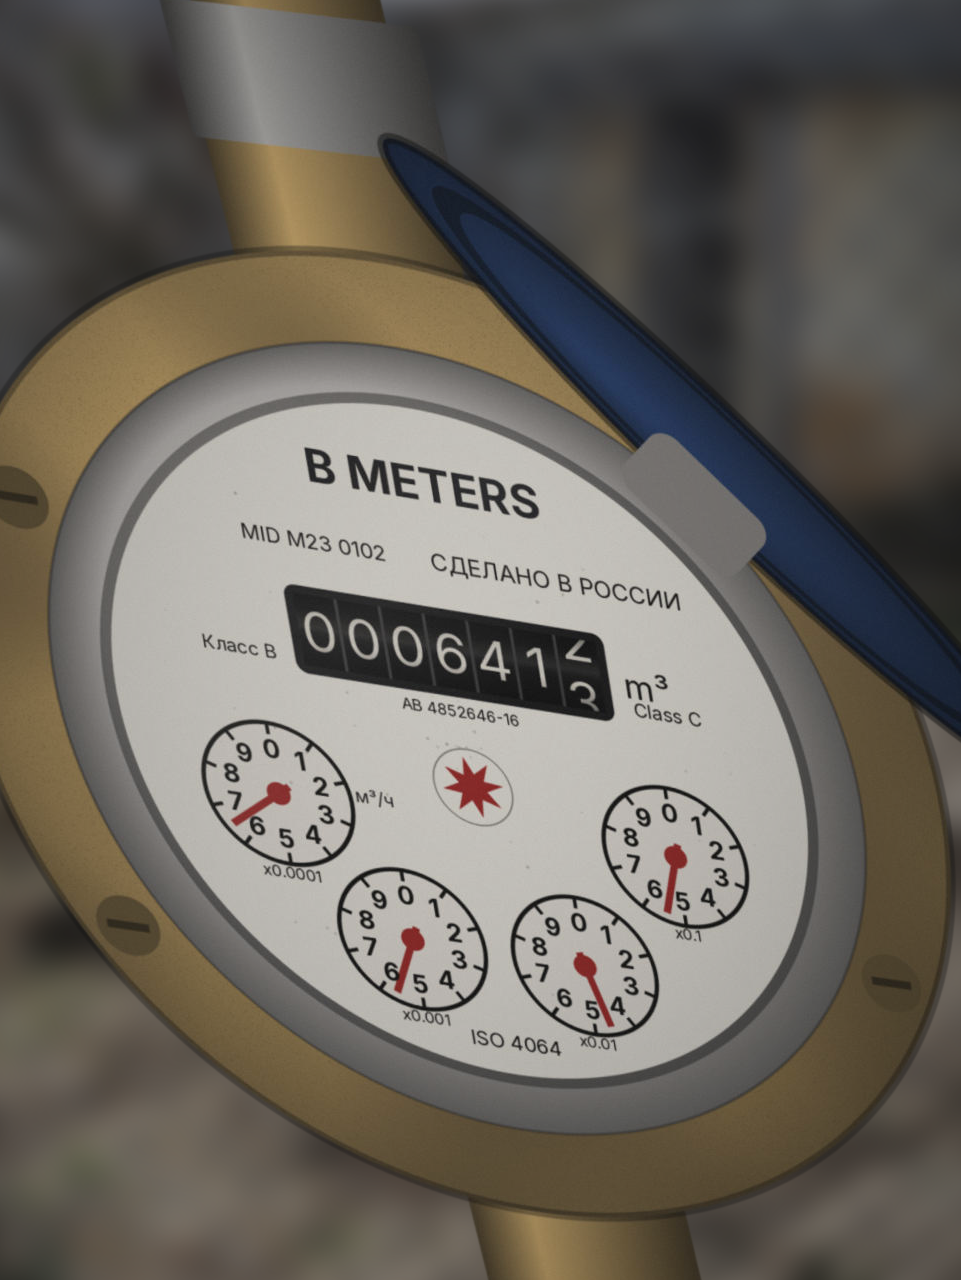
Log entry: 6412.5456 m³
